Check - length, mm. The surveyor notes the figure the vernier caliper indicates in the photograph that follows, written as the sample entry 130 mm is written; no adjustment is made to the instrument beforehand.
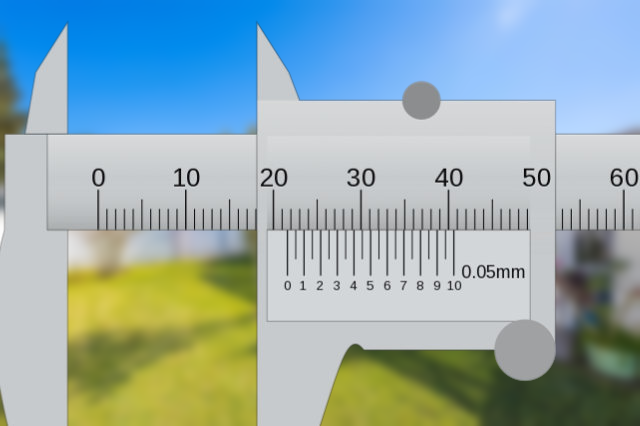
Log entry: 21.6 mm
